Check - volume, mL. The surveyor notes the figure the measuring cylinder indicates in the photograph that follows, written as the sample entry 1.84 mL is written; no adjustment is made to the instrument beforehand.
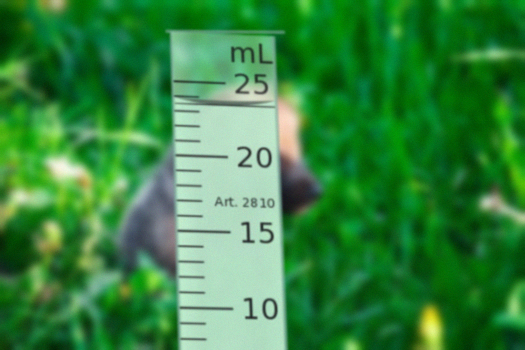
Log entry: 23.5 mL
